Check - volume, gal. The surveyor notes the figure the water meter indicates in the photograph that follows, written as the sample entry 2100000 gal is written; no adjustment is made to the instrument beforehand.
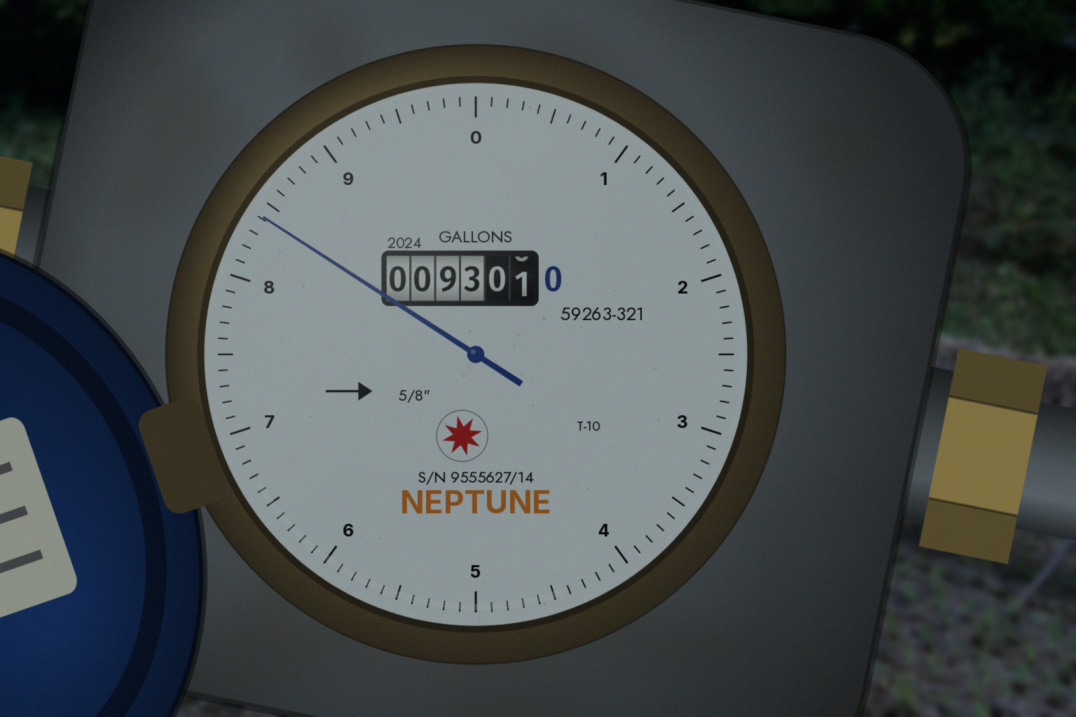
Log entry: 93008.4 gal
